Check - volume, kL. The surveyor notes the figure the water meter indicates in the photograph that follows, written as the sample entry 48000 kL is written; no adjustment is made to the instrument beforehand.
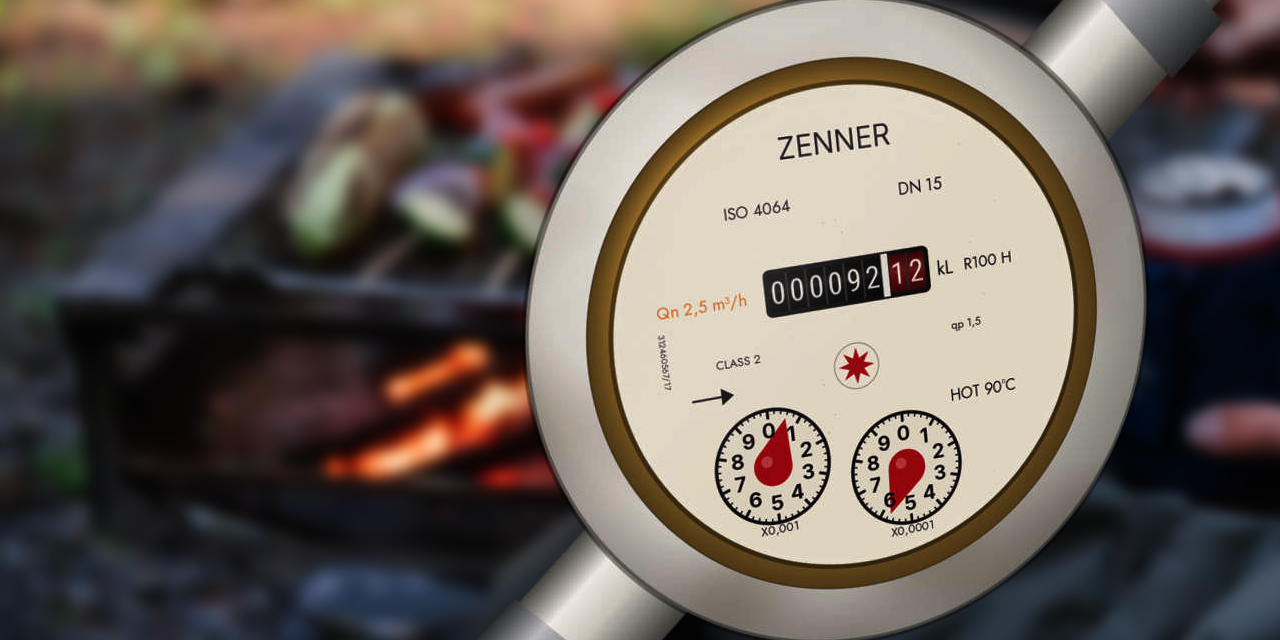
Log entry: 92.1205 kL
